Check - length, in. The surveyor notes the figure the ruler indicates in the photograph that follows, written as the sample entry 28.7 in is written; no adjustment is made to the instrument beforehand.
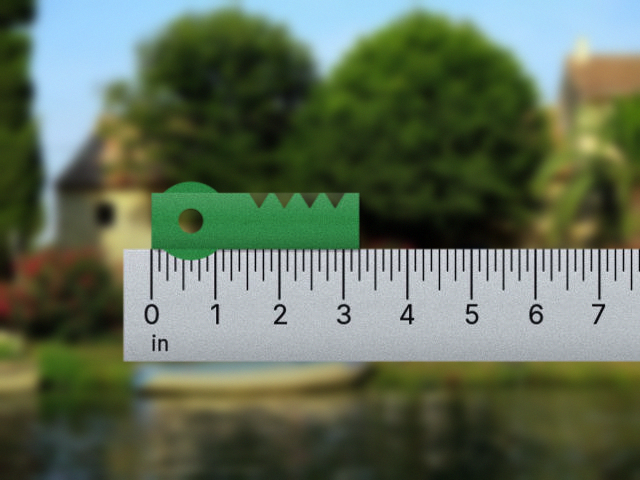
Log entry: 3.25 in
